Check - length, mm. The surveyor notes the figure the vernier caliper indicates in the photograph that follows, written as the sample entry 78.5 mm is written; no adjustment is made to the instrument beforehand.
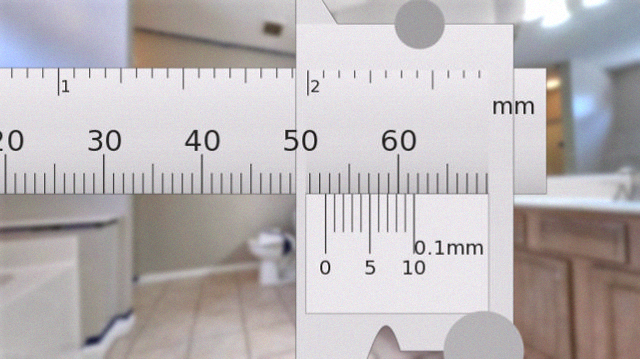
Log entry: 52.6 mm
